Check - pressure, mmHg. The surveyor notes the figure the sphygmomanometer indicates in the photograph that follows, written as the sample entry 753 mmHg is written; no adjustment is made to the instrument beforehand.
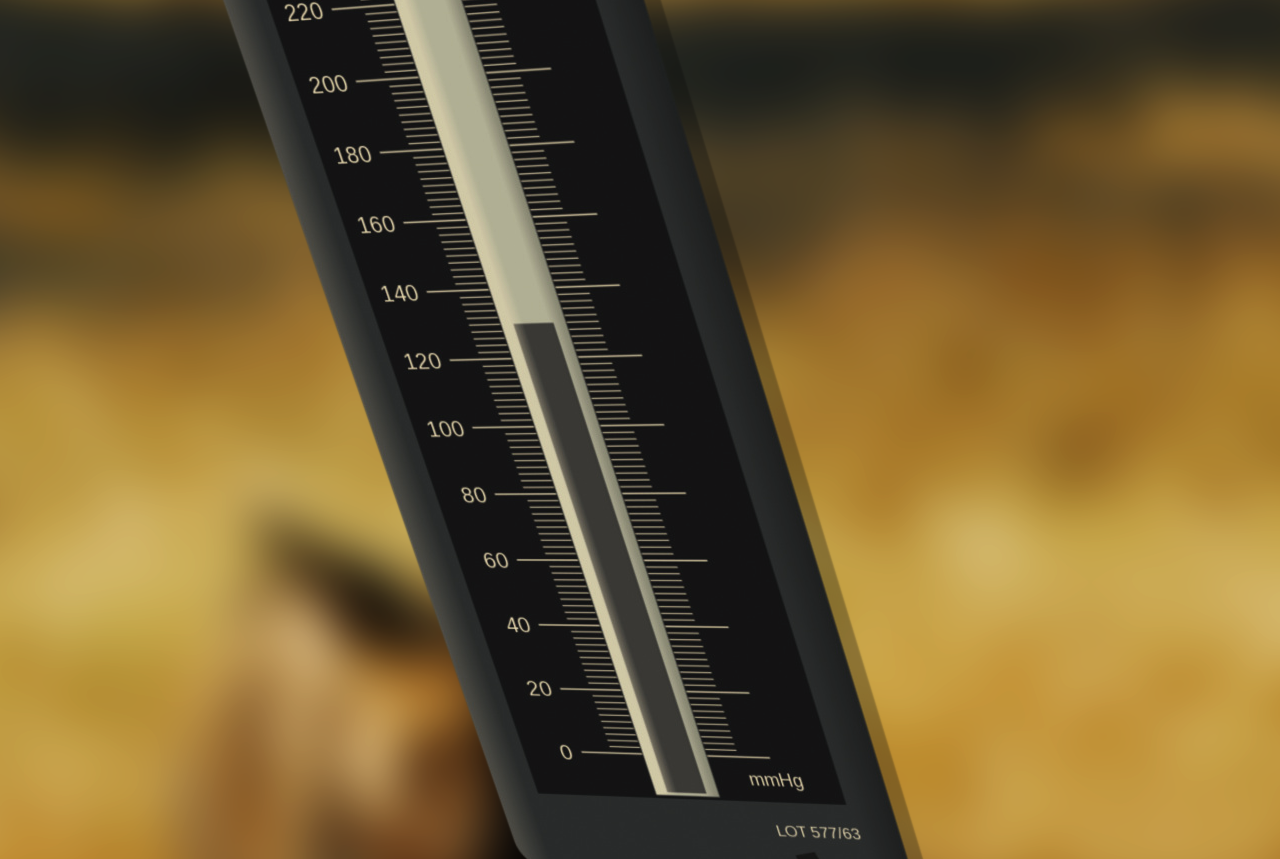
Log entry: 130 mmHg
